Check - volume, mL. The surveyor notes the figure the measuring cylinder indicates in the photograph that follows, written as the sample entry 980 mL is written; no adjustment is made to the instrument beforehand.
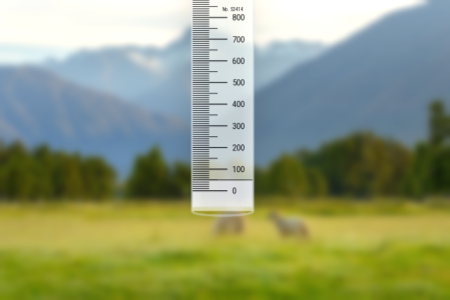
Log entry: 50 mL
